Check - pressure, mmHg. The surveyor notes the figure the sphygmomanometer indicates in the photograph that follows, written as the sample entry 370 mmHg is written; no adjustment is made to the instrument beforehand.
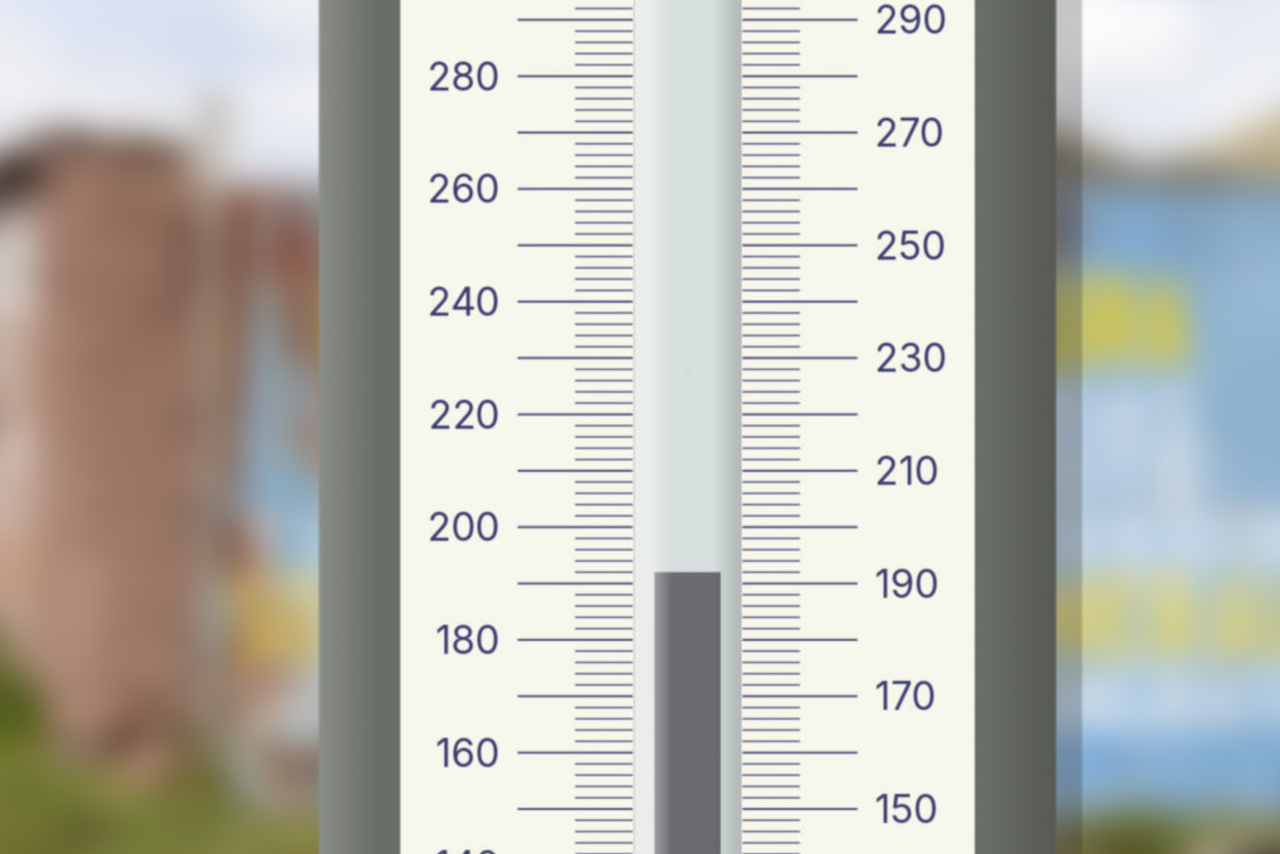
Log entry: 192 mmHg
